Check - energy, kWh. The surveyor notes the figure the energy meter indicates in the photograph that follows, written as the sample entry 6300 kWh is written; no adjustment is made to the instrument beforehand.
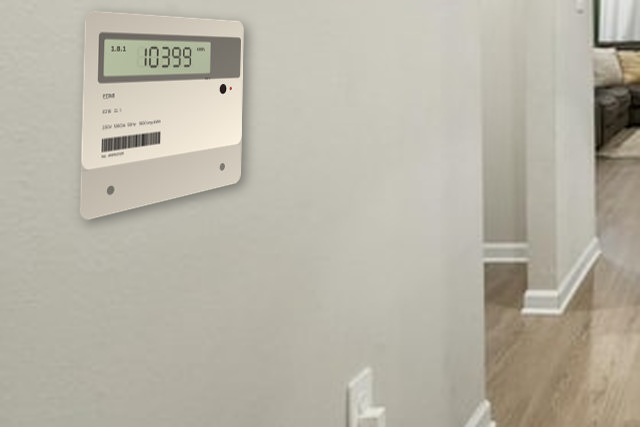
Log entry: 10399 kWh
